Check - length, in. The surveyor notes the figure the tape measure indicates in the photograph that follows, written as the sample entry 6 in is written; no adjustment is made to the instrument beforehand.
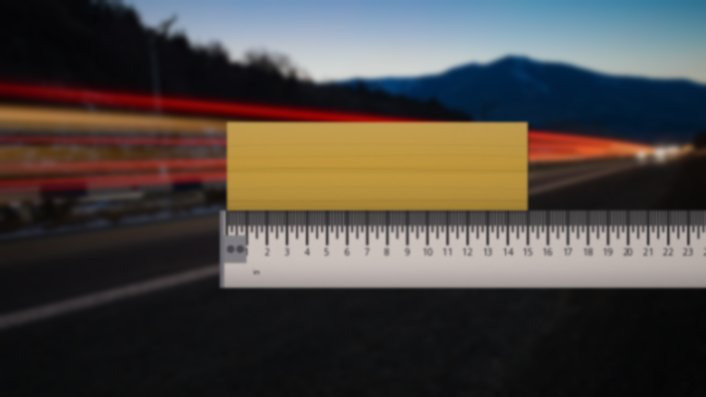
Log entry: 15 in
